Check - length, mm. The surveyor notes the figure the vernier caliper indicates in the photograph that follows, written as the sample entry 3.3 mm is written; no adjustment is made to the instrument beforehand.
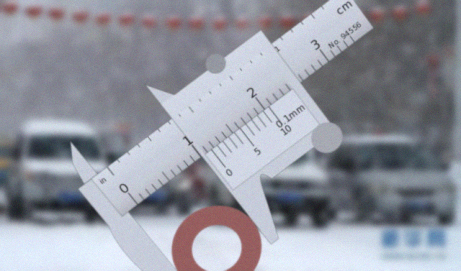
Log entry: 11.6 mm
